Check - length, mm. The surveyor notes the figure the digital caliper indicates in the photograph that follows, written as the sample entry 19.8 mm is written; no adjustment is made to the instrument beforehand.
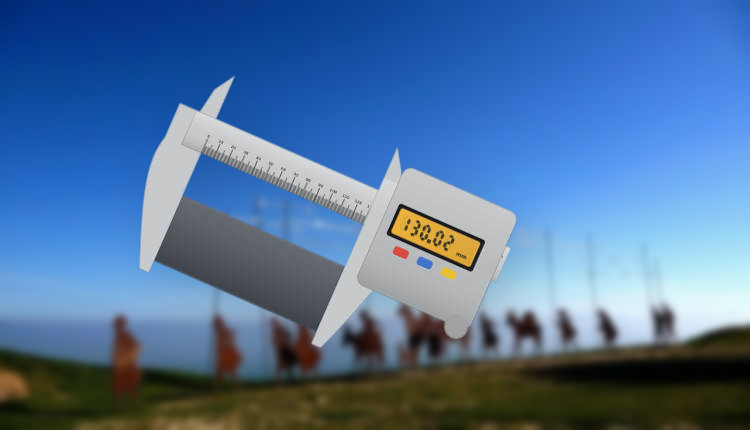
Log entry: 130.02 mm
